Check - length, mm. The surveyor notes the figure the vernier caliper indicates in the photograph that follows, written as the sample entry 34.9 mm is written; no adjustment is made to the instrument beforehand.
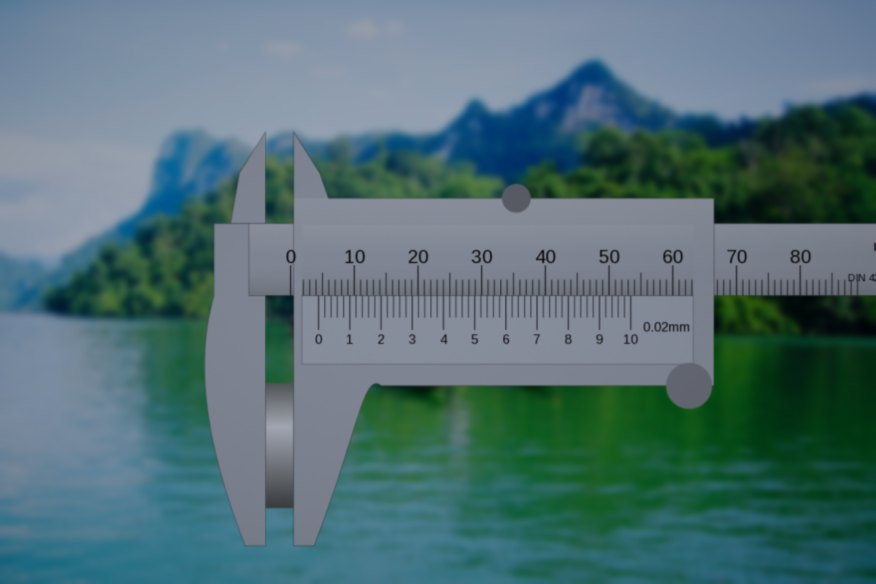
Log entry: 4.4 mm
